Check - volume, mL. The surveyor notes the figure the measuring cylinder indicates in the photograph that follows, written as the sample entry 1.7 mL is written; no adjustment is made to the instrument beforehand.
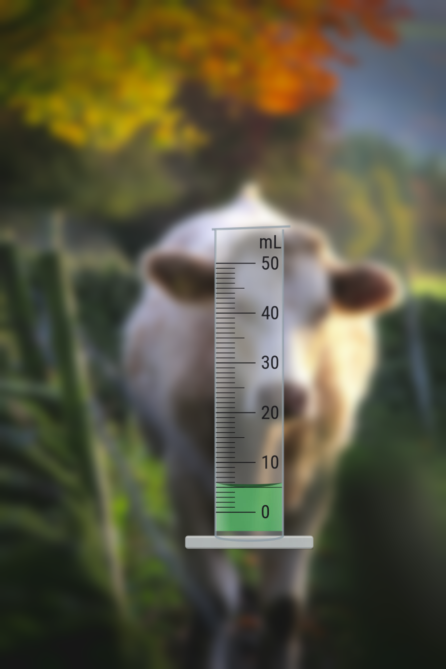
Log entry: 5 mL
